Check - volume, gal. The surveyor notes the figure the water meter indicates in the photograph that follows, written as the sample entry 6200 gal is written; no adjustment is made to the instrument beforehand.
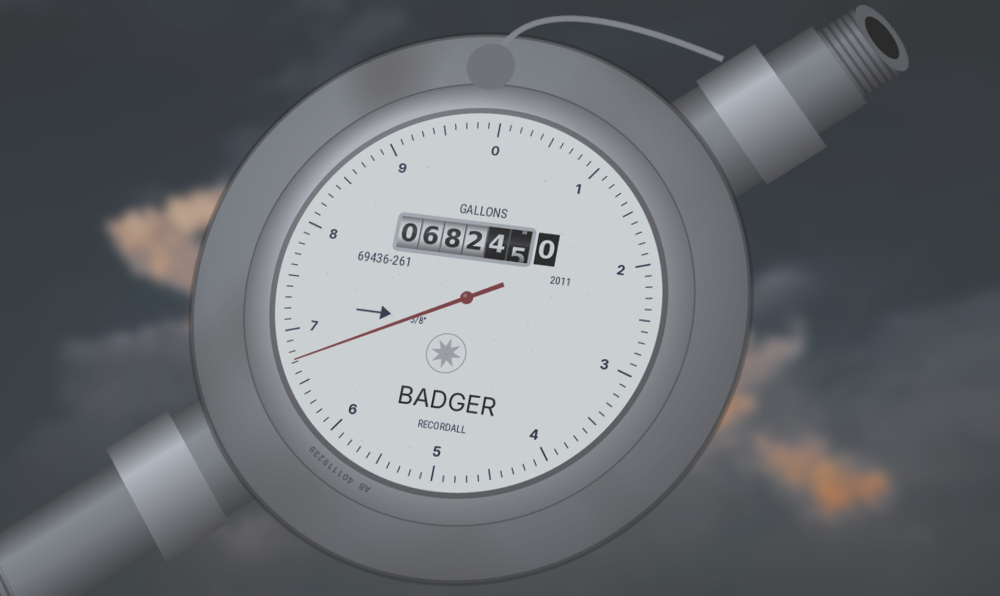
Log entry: 682446.7 gal
